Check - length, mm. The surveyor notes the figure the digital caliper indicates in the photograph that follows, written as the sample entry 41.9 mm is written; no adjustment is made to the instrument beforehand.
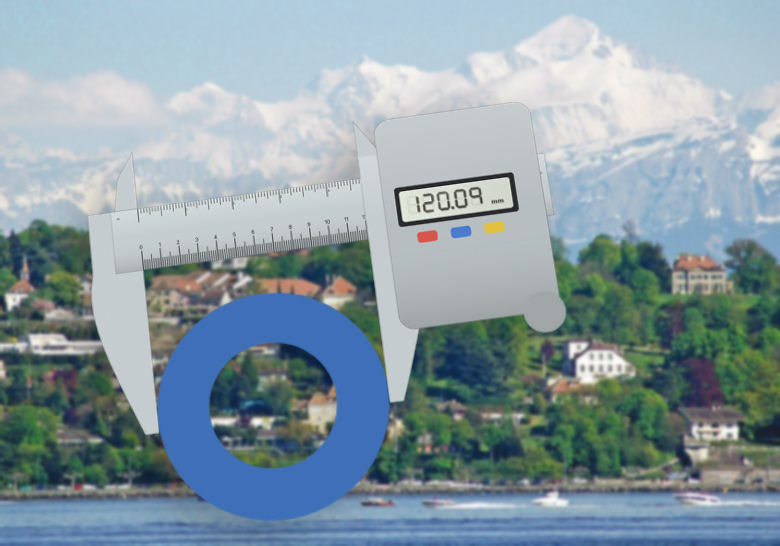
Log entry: 120.09 mm
